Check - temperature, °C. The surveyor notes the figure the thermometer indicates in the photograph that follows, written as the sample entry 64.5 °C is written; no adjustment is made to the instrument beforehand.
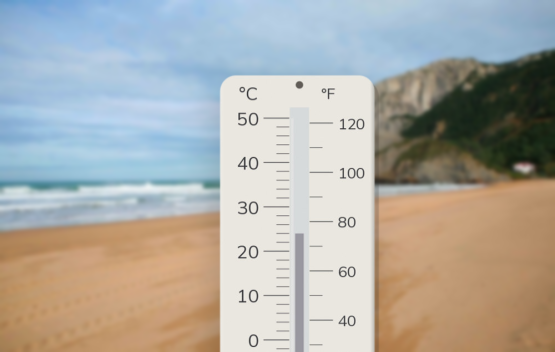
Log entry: 24 °C
